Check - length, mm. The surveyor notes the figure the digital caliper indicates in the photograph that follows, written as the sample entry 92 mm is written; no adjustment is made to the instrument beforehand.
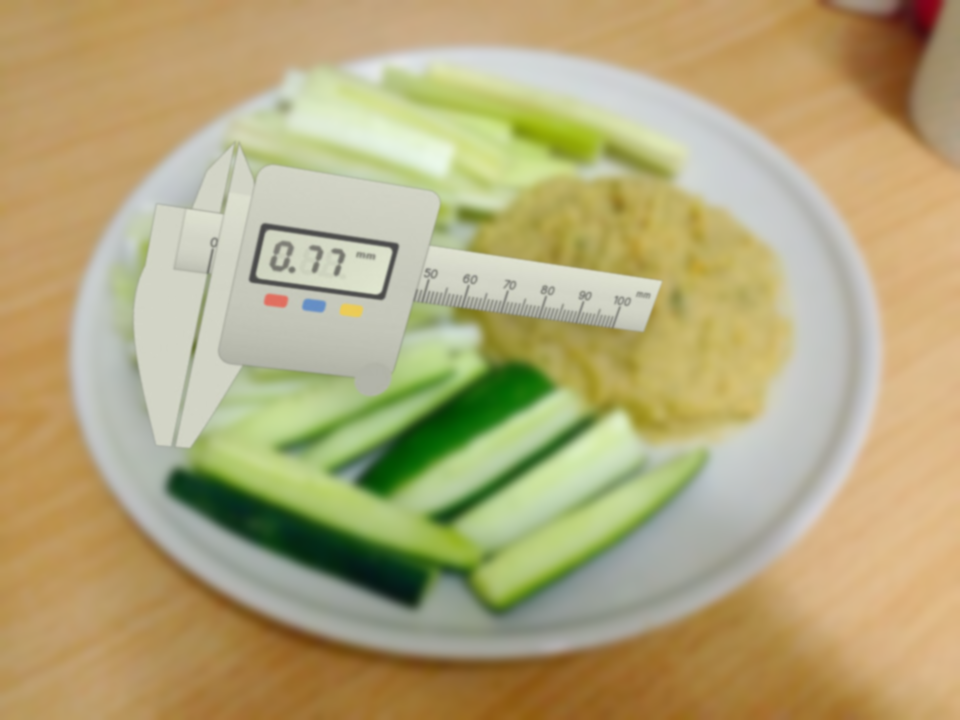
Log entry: 0.77 mm
